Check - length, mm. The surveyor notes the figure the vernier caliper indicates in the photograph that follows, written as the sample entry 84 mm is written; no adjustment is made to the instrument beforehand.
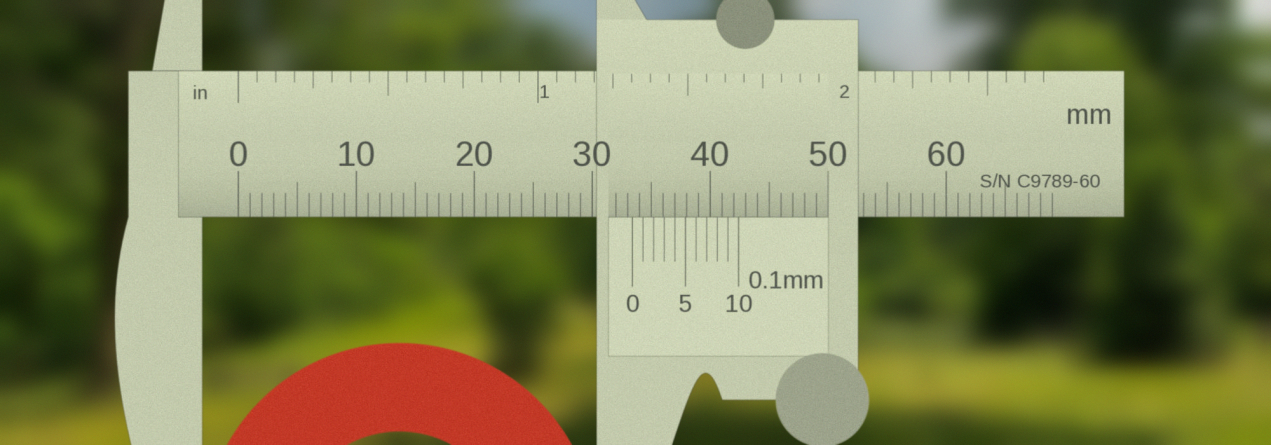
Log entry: 33.4 mm
